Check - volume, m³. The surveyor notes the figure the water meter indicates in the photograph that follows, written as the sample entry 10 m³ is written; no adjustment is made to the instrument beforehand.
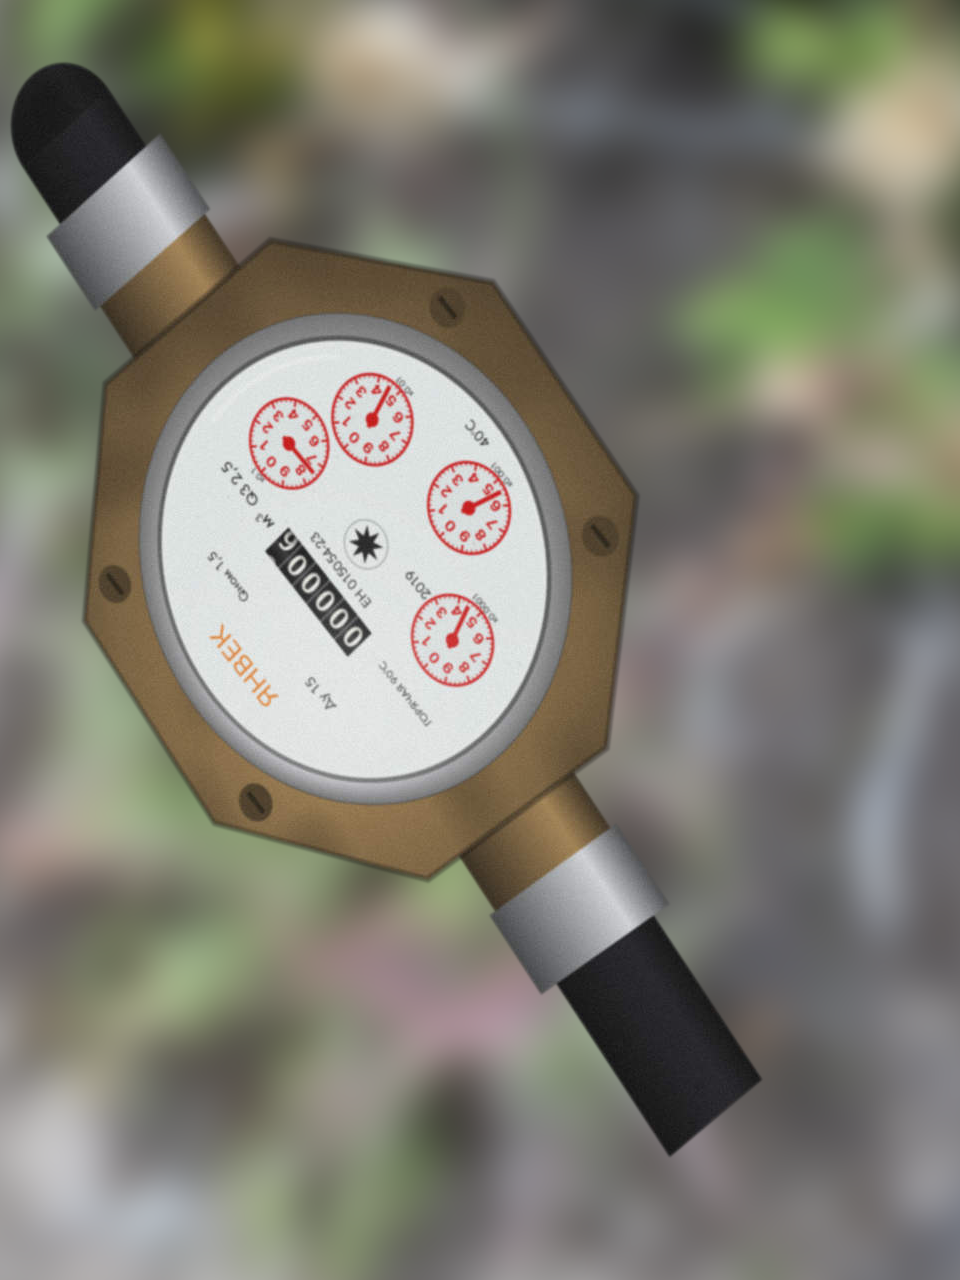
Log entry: 5.7454 m³
